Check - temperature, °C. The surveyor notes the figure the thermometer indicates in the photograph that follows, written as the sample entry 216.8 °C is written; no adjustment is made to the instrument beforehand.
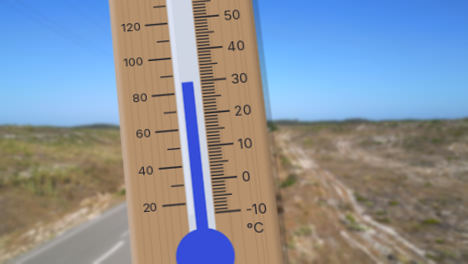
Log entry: 30 °C
